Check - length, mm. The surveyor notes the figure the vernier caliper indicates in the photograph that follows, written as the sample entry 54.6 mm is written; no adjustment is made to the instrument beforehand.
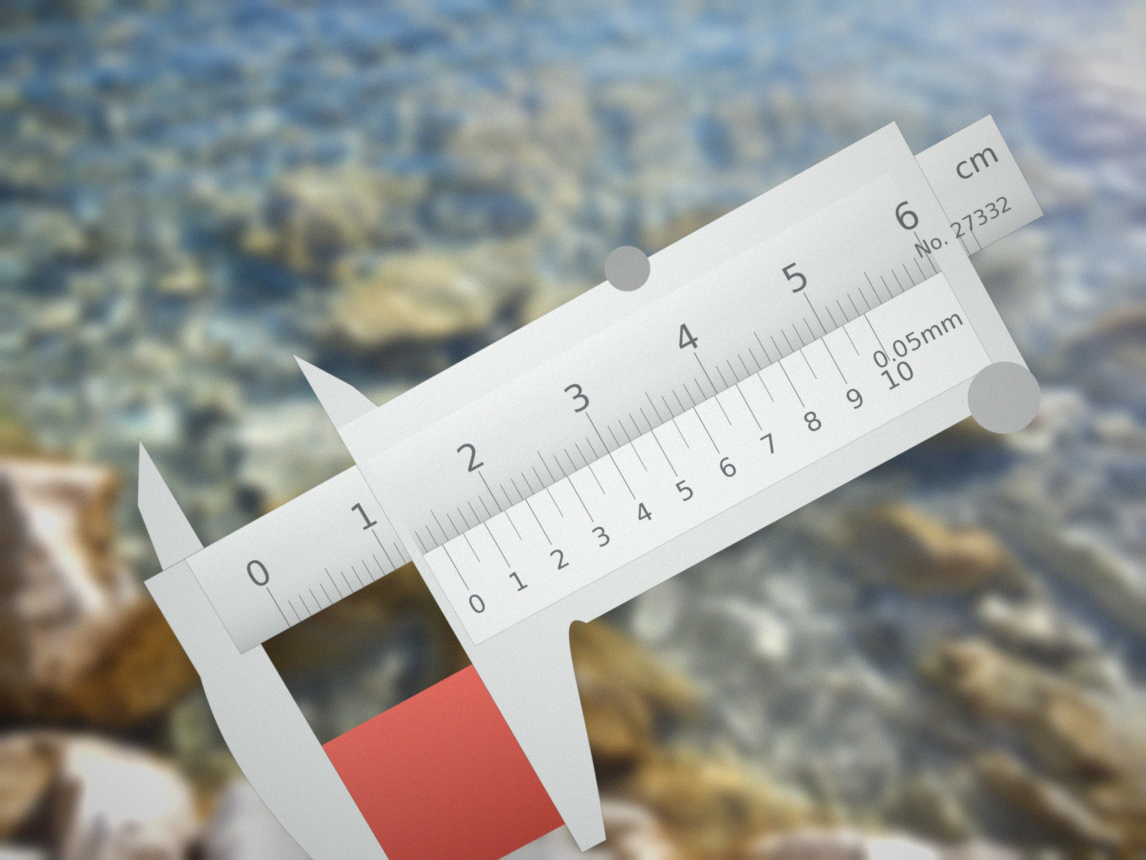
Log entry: 14.4 mm
